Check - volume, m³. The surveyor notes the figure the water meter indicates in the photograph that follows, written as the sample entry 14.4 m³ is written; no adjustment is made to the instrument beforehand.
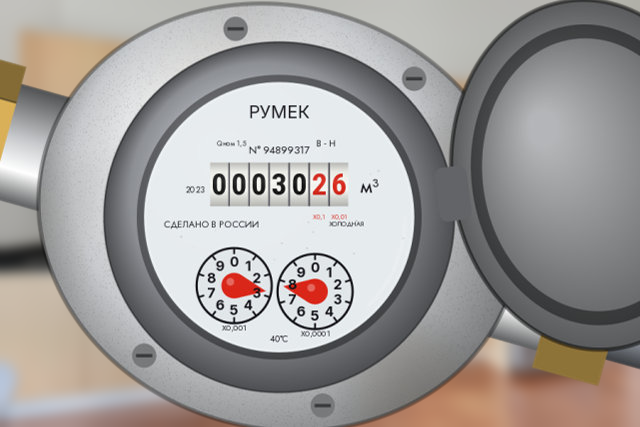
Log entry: 30.2627 m³
